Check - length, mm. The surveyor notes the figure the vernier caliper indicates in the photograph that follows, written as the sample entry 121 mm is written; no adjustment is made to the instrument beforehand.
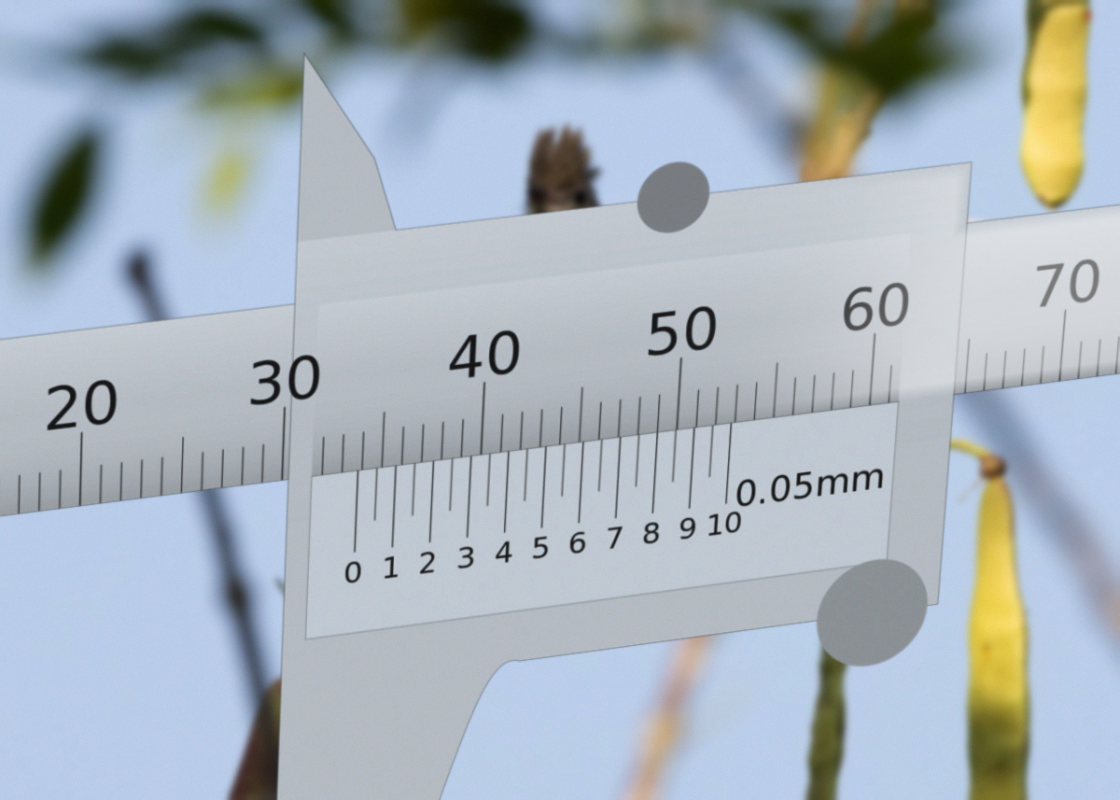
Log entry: 33.8 mm
